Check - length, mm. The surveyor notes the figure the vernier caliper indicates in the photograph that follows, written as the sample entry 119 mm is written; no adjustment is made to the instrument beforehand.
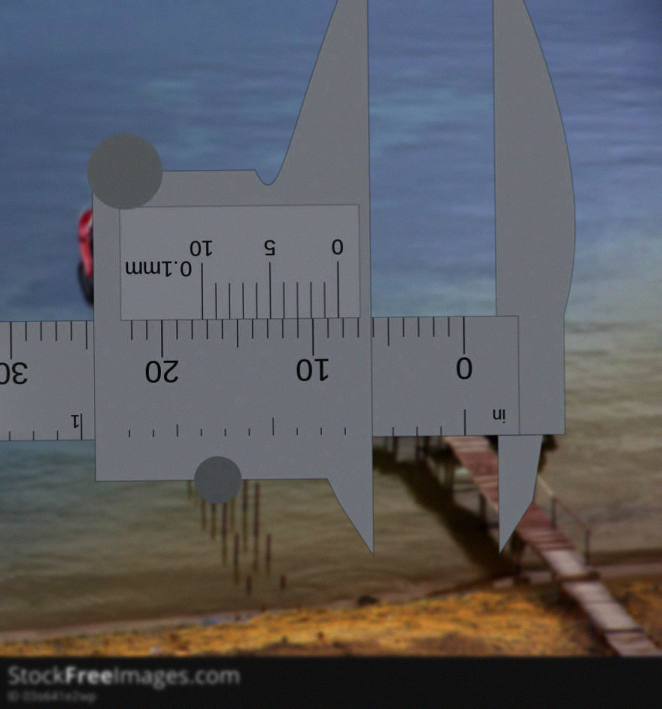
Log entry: 8.3 mm
